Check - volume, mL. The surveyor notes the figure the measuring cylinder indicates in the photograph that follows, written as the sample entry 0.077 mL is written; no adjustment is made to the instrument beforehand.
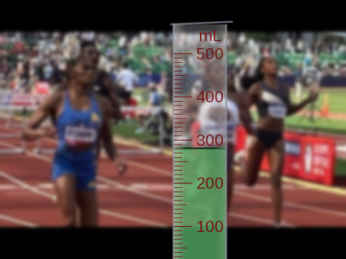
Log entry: 280 mL
